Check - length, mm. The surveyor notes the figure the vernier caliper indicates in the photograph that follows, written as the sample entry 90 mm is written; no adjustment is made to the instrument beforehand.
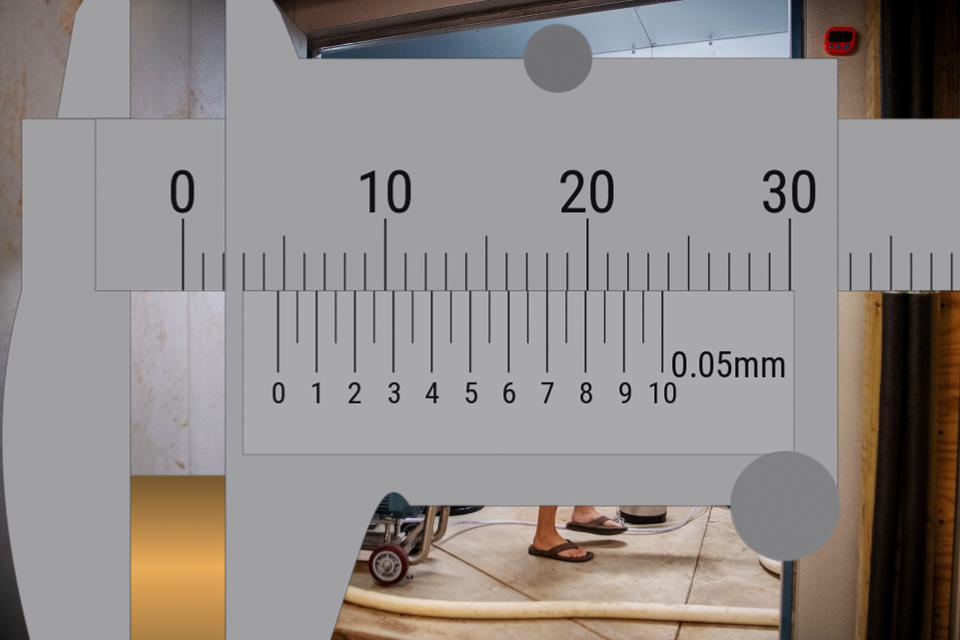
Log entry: 4.7 mm
